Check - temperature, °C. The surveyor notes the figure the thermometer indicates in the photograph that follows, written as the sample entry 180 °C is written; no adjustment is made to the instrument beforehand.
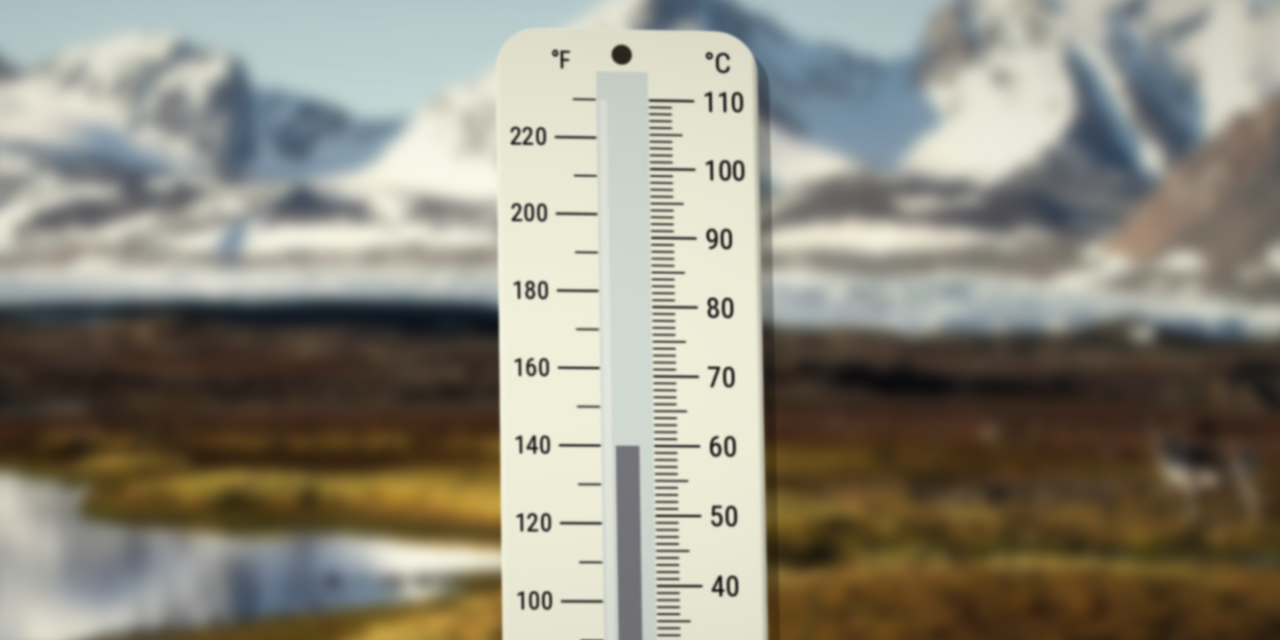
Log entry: 60 °C
